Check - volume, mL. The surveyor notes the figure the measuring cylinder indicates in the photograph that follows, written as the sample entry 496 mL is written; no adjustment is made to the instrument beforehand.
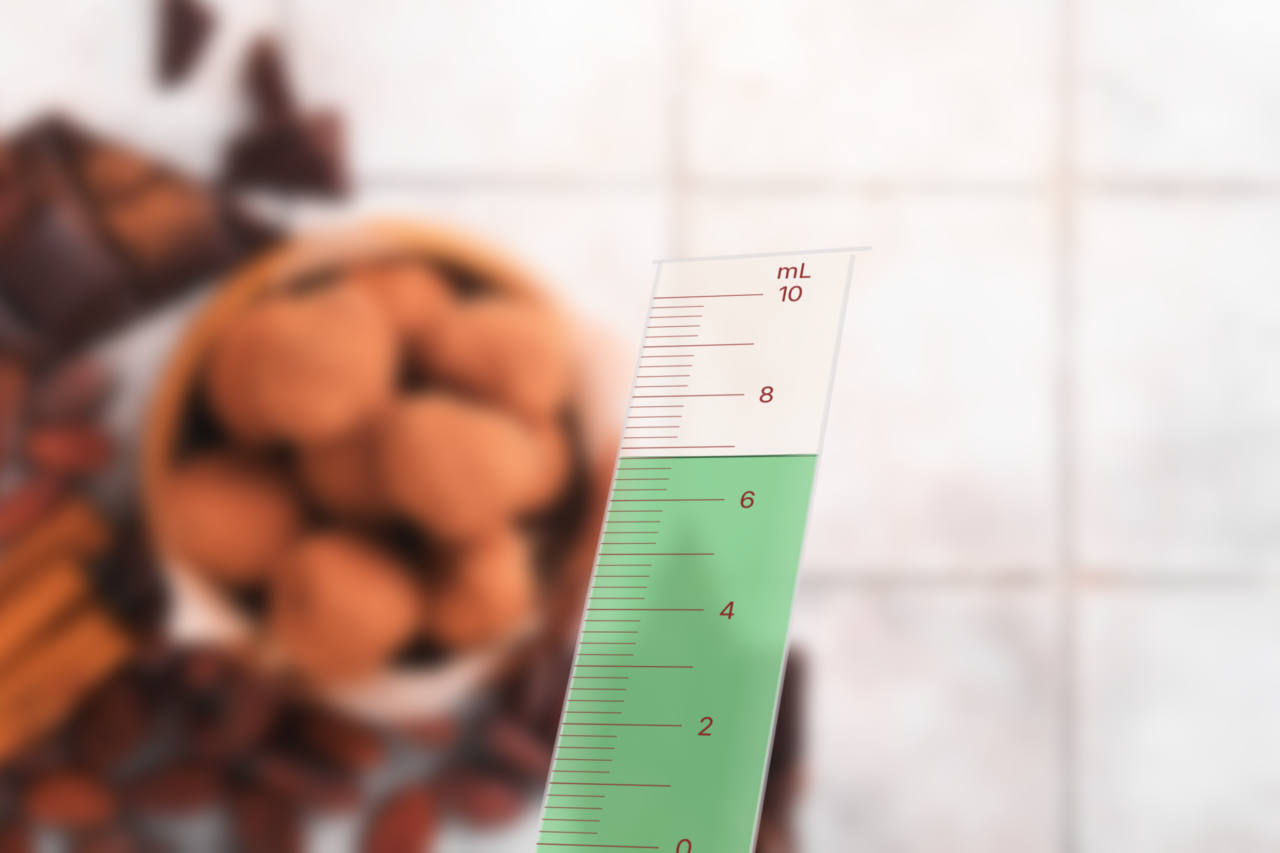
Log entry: 6.8 mL
